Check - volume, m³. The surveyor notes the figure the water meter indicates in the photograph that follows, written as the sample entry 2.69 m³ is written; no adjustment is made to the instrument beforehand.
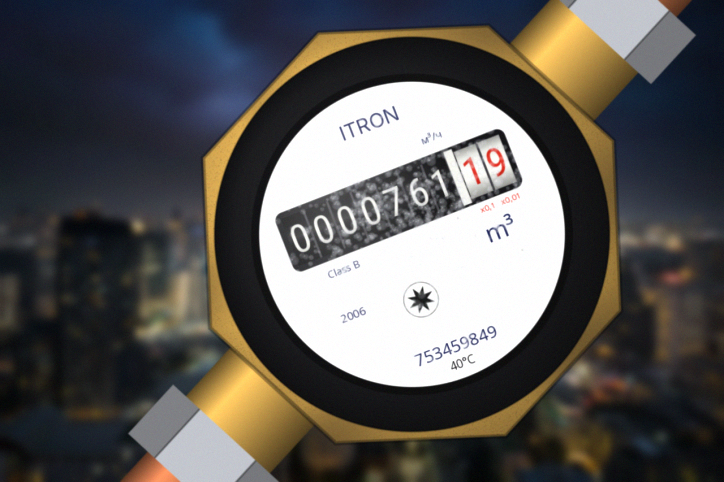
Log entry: 761.19 m³
